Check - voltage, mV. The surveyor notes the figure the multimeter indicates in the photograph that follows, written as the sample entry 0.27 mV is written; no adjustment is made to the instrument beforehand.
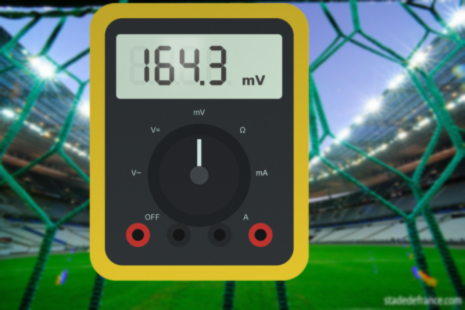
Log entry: 164.3 mV
